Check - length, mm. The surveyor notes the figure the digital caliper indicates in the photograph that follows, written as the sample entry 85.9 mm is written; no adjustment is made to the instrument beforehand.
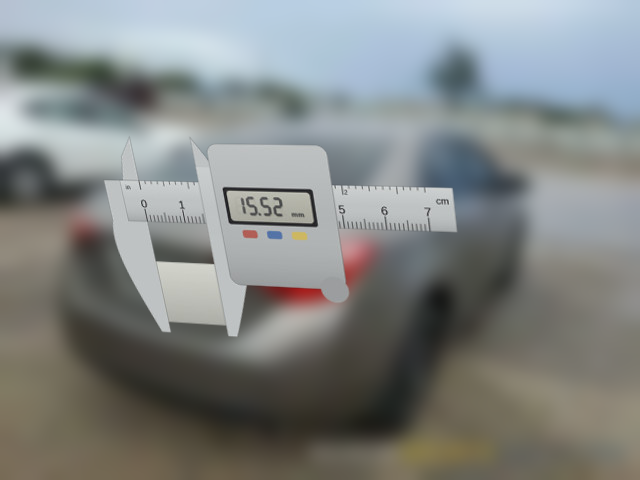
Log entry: 15.52 mm
